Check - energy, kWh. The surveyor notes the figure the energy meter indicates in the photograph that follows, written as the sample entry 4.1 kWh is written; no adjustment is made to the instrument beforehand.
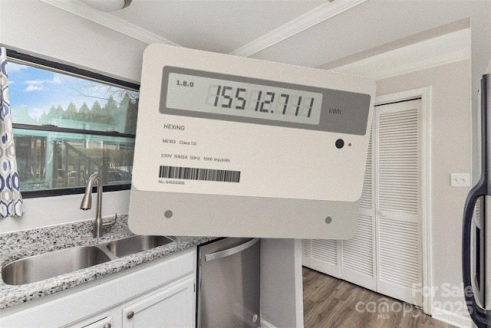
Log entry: 15512.711 kWh
